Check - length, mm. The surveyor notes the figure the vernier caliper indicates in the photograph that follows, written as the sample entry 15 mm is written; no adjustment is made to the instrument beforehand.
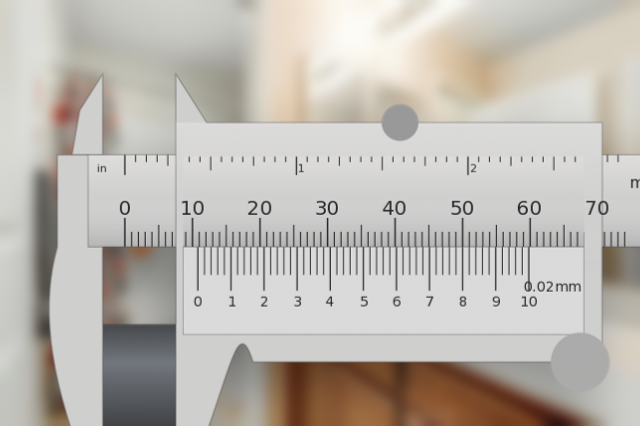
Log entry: 10.8 mm
